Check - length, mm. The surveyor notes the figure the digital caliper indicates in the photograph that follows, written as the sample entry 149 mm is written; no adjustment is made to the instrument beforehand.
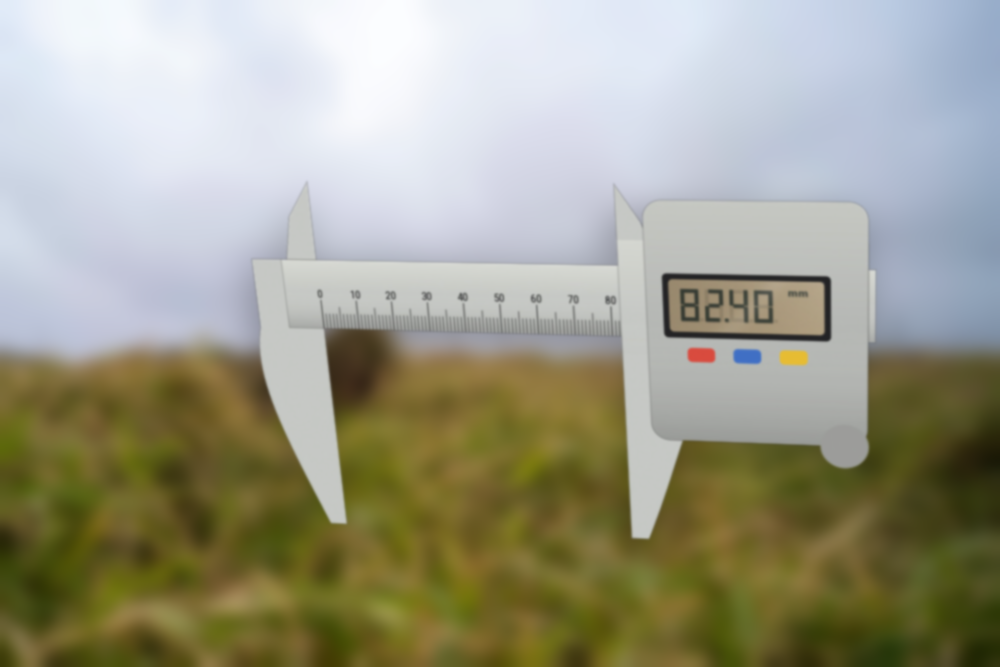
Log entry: 82.40 mm
